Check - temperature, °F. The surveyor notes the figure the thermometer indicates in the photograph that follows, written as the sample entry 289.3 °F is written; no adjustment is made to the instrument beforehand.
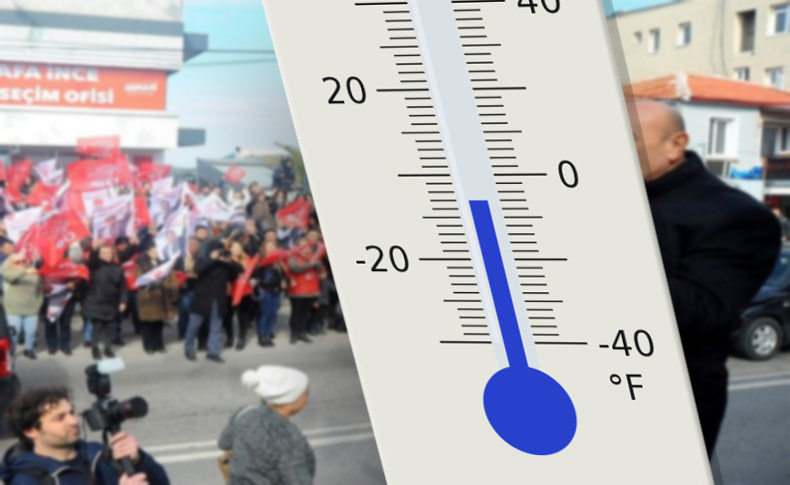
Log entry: -6 °F
